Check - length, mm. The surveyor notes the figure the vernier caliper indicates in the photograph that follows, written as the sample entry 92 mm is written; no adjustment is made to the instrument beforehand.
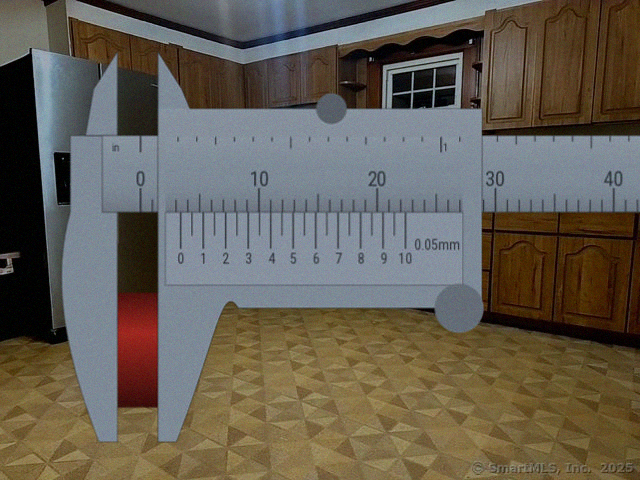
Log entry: 3.4 mm
